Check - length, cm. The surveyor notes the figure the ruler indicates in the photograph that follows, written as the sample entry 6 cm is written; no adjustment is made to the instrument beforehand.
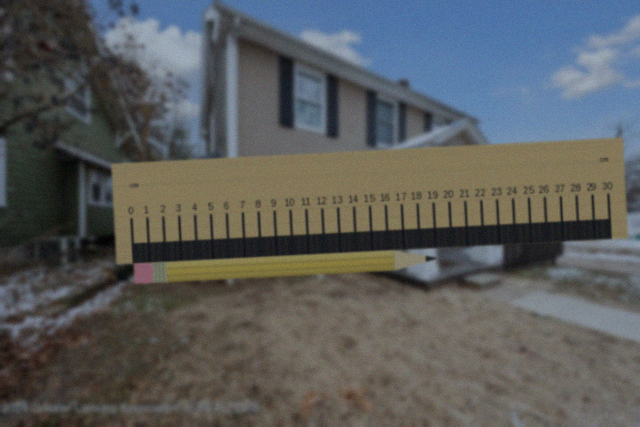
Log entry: 19 cm
